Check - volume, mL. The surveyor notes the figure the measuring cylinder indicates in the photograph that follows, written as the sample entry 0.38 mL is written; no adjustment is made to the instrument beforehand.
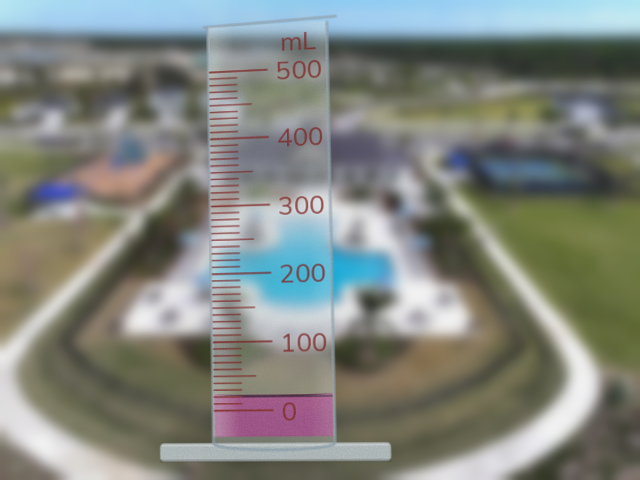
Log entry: 20 mL
